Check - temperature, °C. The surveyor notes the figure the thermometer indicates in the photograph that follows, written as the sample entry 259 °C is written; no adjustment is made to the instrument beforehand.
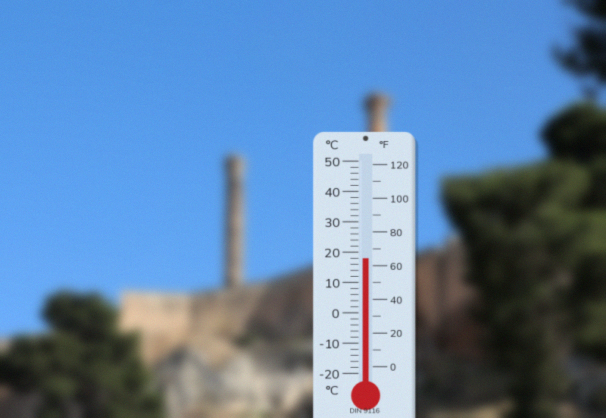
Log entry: 18 °C
